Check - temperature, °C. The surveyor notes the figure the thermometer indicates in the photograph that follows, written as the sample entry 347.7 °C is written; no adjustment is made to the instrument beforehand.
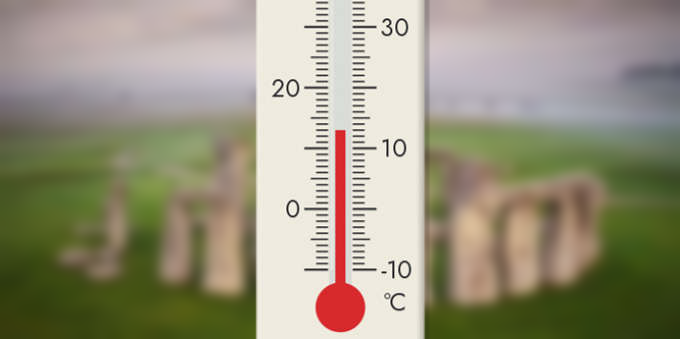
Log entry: 13 °C
